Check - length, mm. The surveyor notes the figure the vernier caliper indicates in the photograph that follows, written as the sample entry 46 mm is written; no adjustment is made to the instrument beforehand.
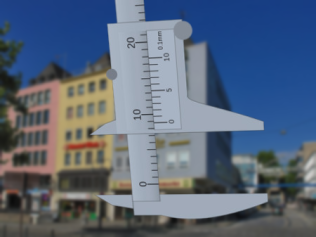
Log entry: 8.8 mm
